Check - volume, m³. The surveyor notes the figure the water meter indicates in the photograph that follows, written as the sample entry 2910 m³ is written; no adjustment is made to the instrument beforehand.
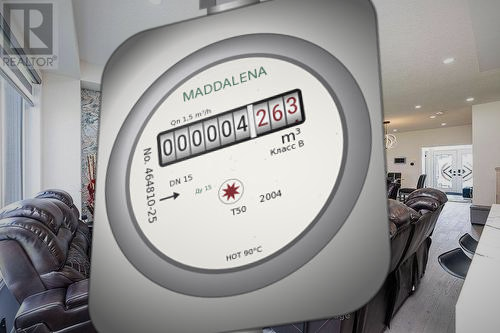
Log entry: 4.263 m³
